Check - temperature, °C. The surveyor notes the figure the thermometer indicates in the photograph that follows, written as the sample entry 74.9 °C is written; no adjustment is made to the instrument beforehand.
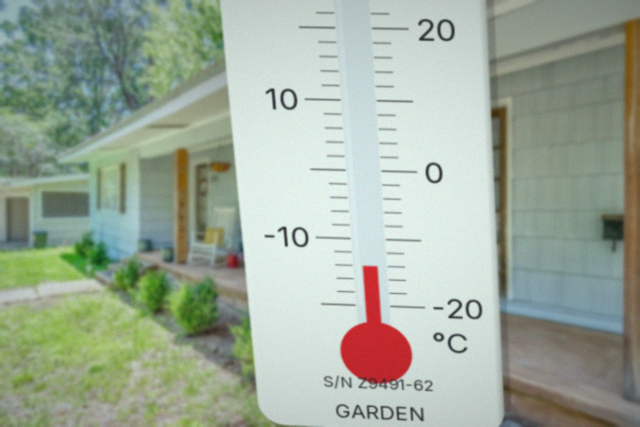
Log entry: -14 °C
